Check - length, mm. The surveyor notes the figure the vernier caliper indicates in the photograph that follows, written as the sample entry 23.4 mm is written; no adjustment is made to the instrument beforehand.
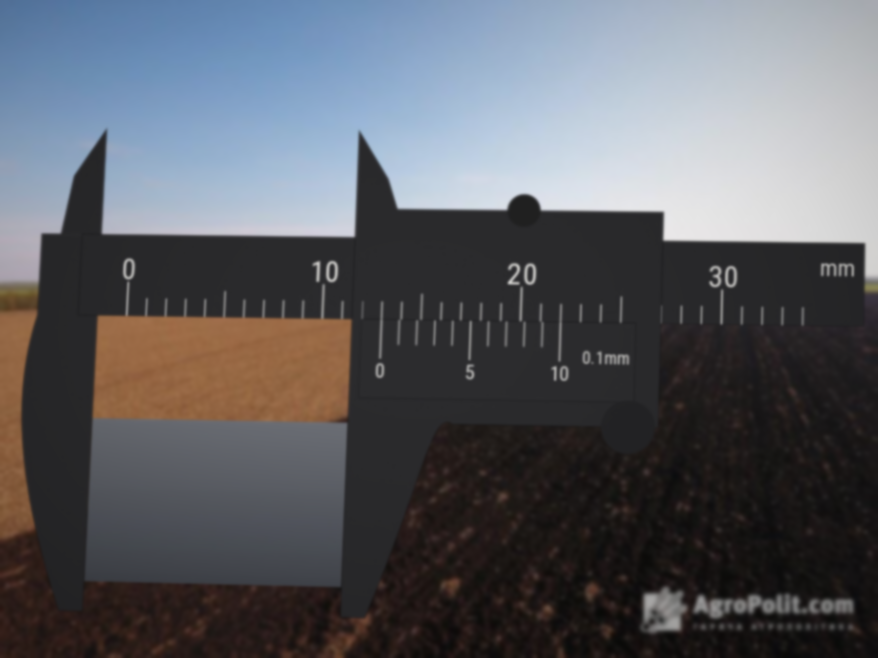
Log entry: 13.0 mm
